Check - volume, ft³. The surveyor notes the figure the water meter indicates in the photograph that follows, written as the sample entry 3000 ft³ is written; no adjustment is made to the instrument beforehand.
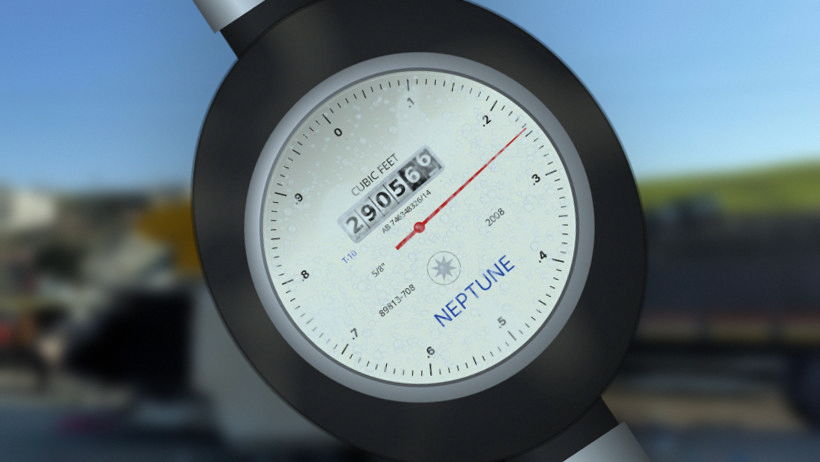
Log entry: 290566.24 ft³
